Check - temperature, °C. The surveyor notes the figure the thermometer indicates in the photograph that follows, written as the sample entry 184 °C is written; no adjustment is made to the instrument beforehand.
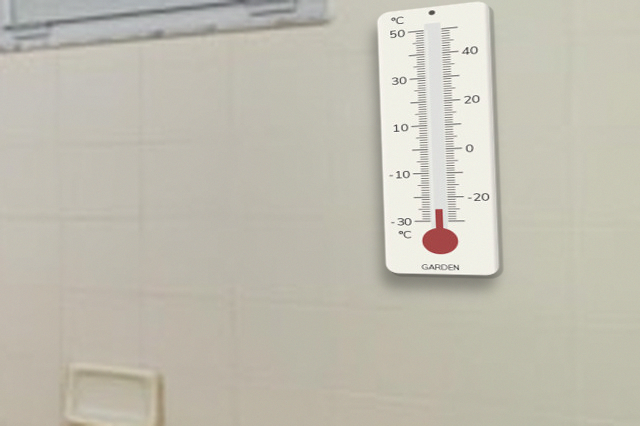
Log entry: -25 °C
